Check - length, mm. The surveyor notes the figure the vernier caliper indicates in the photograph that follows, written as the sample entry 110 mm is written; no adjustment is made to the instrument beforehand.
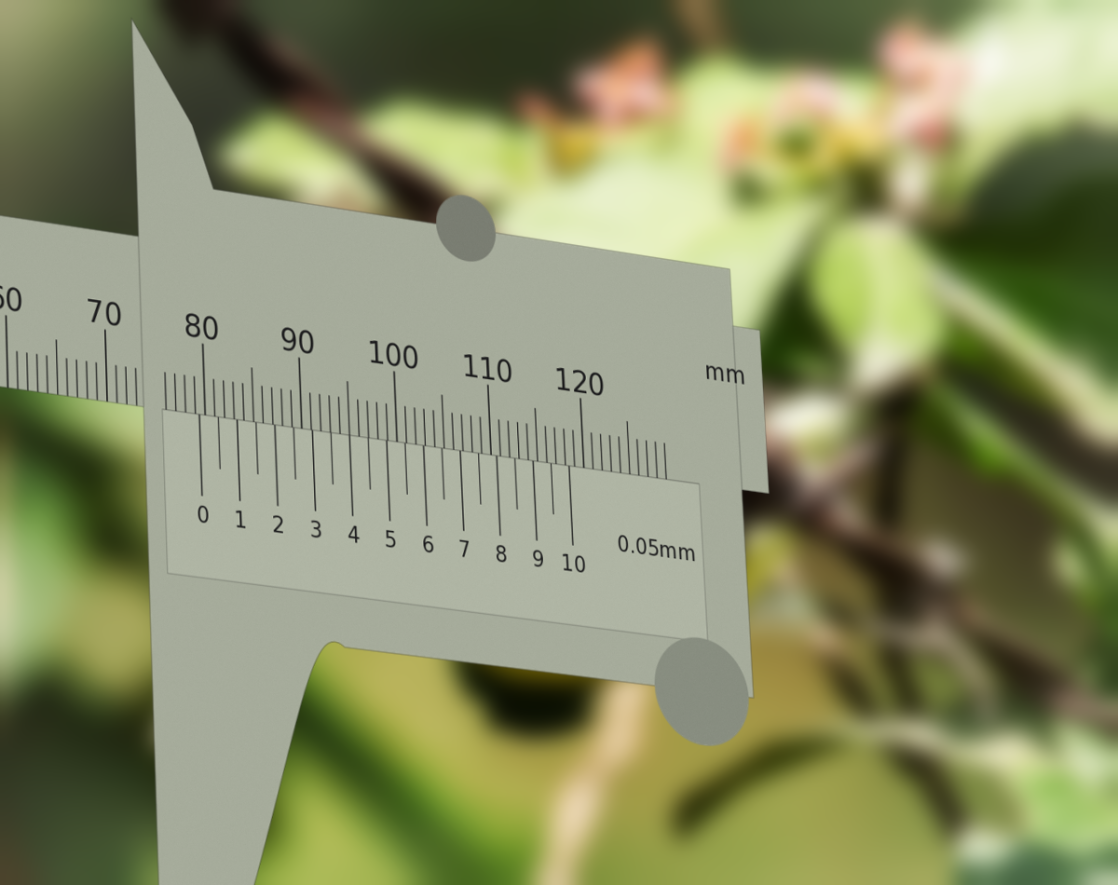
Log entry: 79.4 mm
